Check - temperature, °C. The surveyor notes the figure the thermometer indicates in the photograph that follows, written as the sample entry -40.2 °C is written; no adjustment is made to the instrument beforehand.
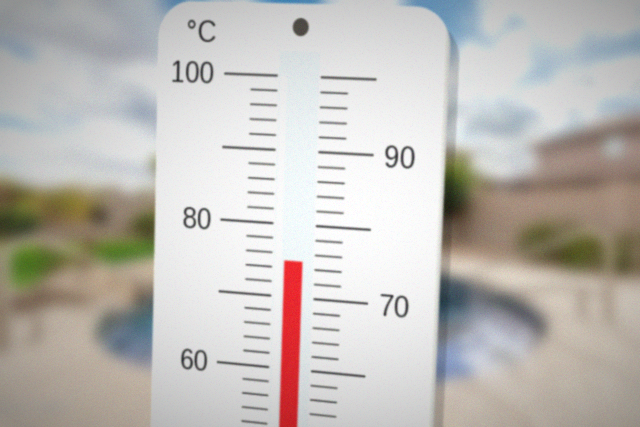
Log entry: 75 °C
